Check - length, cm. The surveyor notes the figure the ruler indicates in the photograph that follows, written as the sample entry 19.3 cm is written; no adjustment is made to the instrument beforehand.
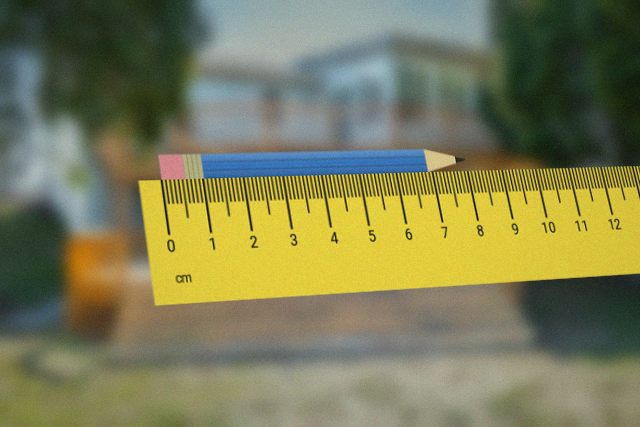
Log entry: 8 cm
